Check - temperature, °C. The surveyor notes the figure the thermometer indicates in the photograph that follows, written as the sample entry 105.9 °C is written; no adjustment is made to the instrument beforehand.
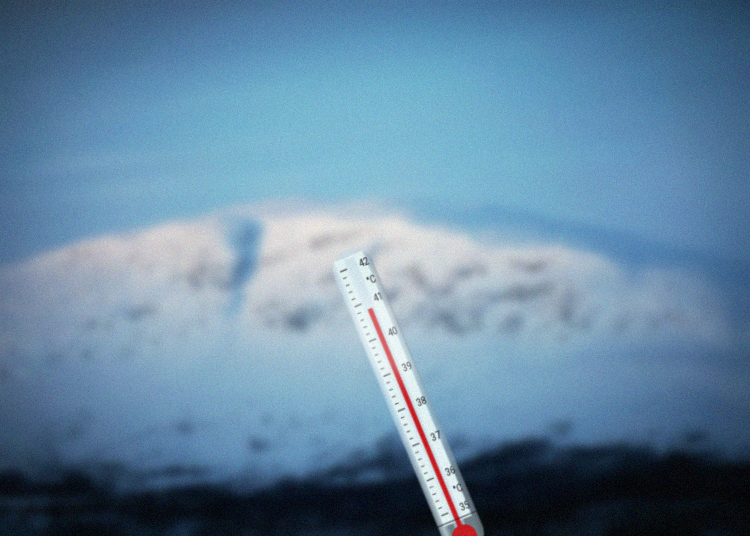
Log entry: 40.8 °C
